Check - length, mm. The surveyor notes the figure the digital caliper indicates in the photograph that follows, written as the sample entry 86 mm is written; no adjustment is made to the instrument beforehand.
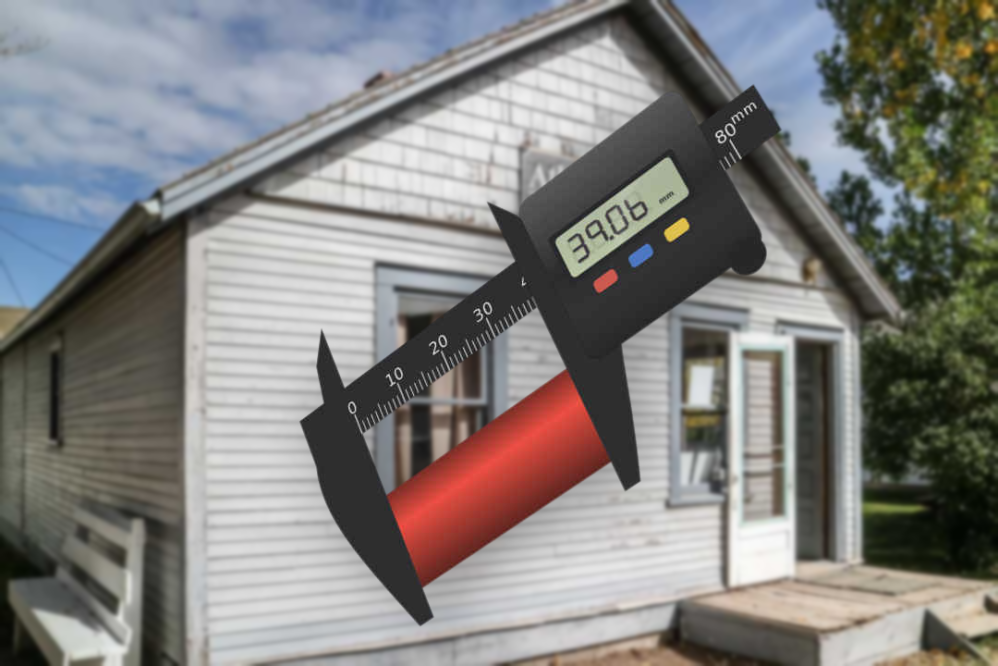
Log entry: 39.06 mm
